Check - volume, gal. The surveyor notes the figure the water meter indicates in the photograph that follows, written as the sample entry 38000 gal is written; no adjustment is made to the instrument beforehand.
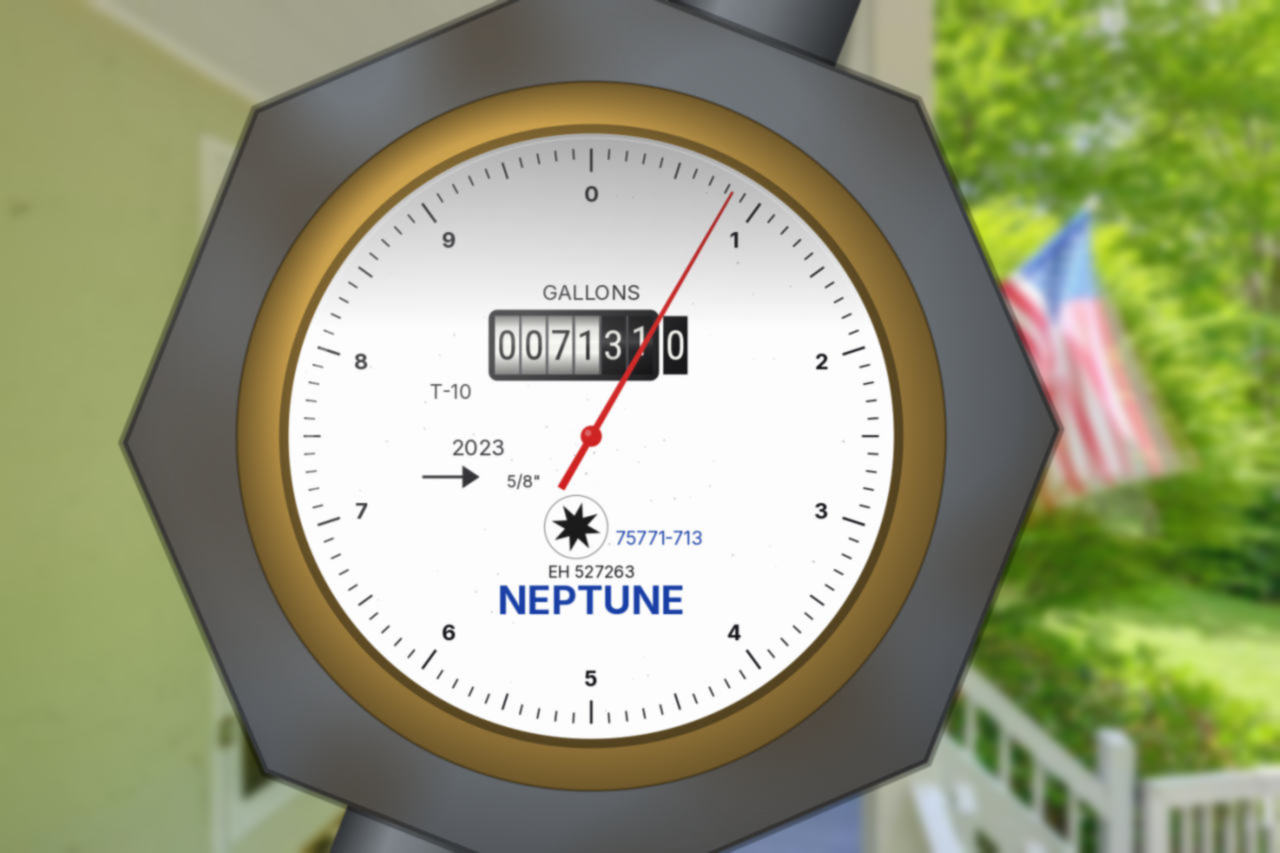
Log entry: 71310.8 gal
